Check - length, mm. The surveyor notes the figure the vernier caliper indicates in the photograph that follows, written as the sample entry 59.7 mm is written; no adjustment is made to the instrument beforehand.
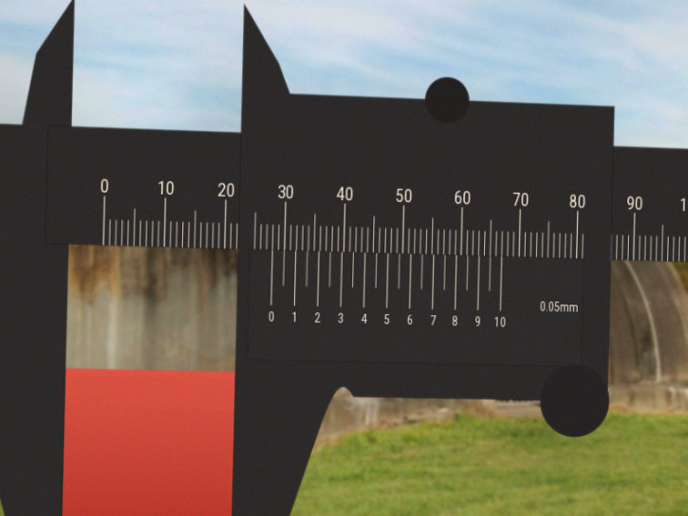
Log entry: 28.0 mm
